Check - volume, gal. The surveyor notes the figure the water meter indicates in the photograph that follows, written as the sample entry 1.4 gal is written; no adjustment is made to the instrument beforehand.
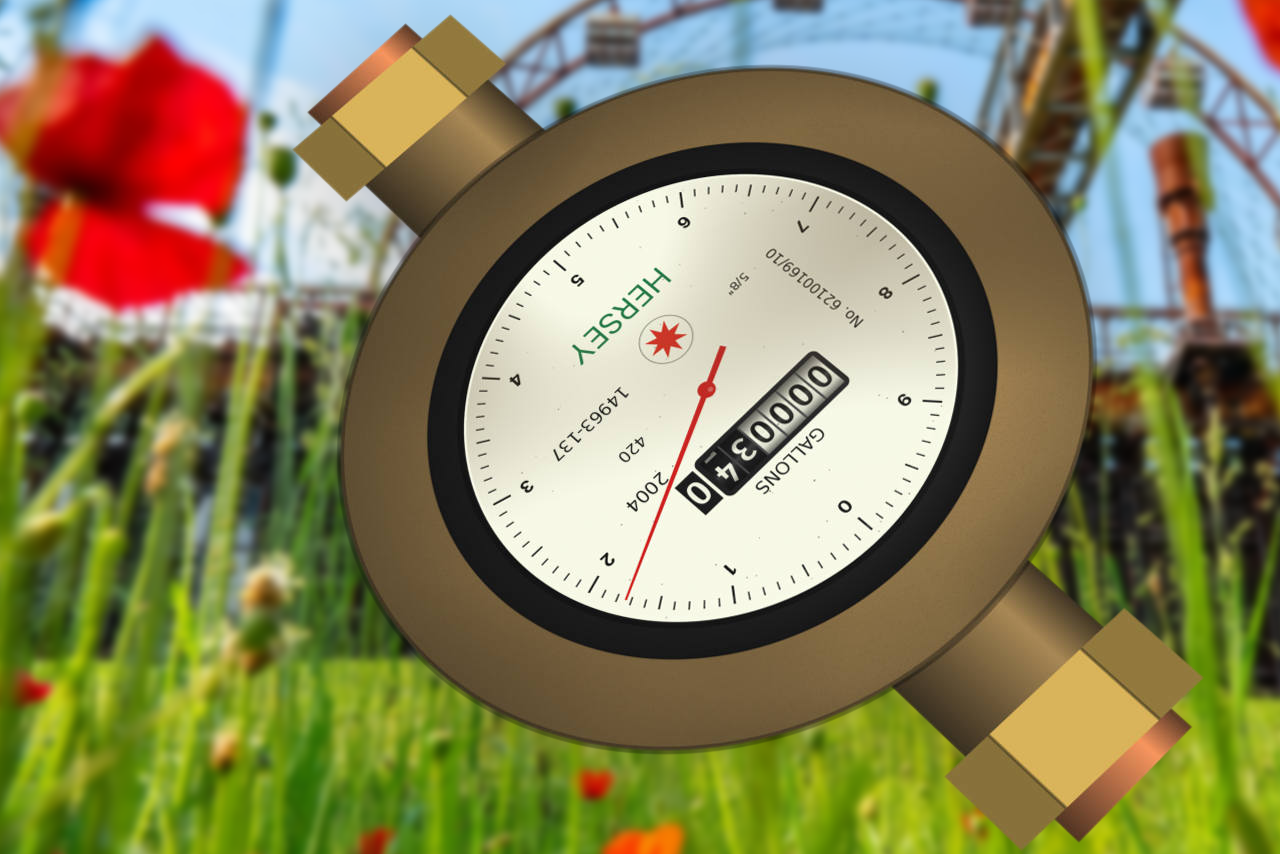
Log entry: 341.7 gal
